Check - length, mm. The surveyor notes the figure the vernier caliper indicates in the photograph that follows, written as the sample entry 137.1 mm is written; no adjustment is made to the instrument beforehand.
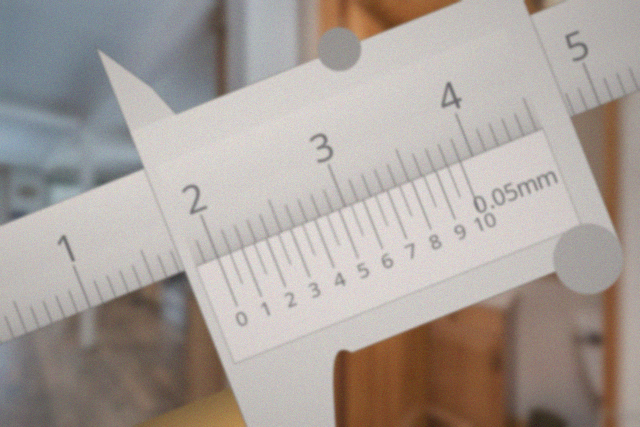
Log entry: 20.0 mm
